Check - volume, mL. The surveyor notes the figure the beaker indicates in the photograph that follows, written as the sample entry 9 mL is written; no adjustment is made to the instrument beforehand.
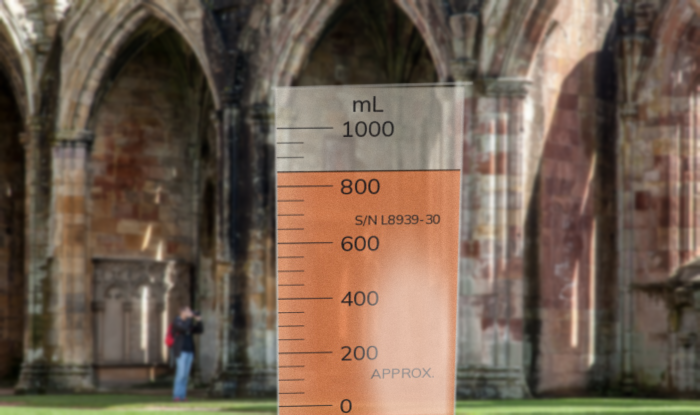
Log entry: 850 mL
